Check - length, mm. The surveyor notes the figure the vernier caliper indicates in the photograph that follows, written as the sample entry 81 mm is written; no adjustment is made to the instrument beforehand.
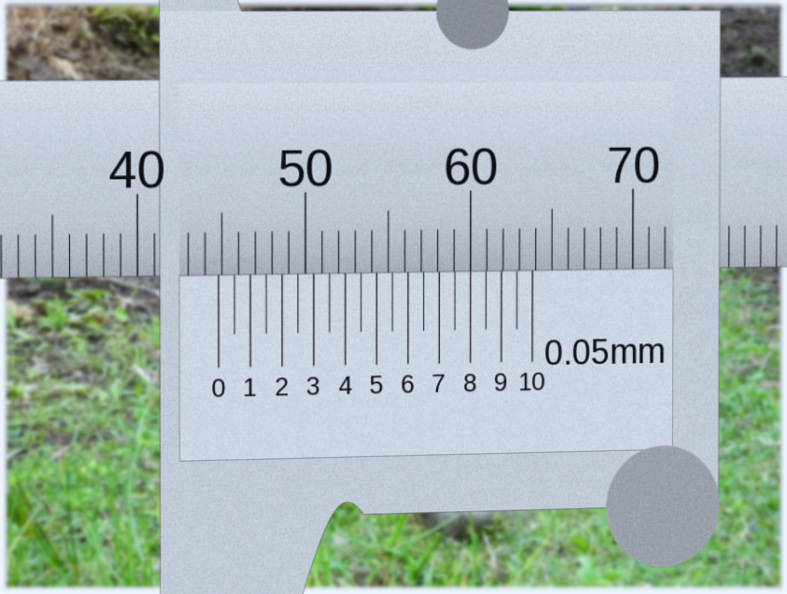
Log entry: 44.8 mm
